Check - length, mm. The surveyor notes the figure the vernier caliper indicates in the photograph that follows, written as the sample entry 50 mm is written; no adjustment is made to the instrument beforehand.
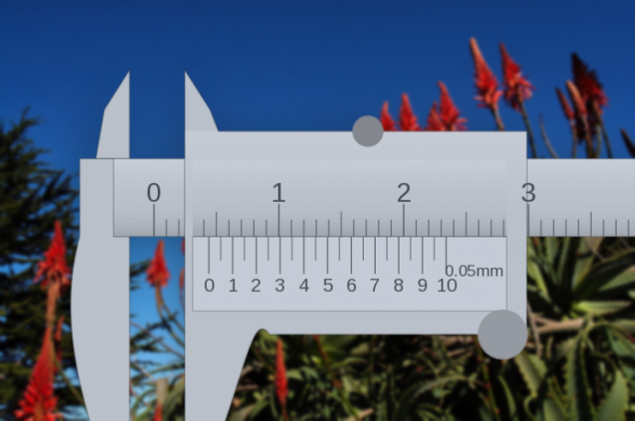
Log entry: 4.4 mm
